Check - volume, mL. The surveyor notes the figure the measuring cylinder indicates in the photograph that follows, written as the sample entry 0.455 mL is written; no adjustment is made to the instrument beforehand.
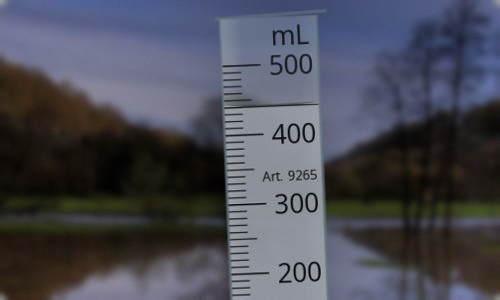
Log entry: 440 mL
